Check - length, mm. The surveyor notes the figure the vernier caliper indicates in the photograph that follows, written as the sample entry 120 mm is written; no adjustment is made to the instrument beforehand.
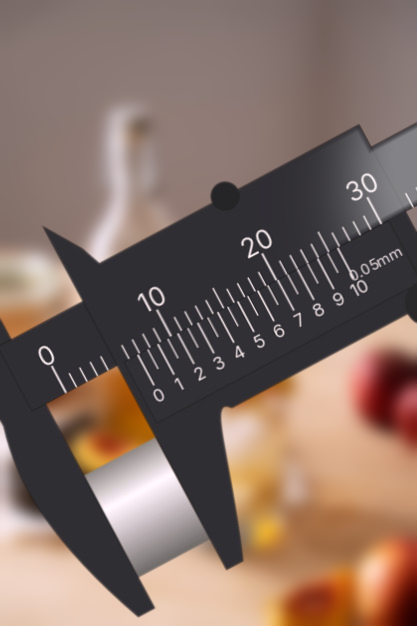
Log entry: 6.8 mm
